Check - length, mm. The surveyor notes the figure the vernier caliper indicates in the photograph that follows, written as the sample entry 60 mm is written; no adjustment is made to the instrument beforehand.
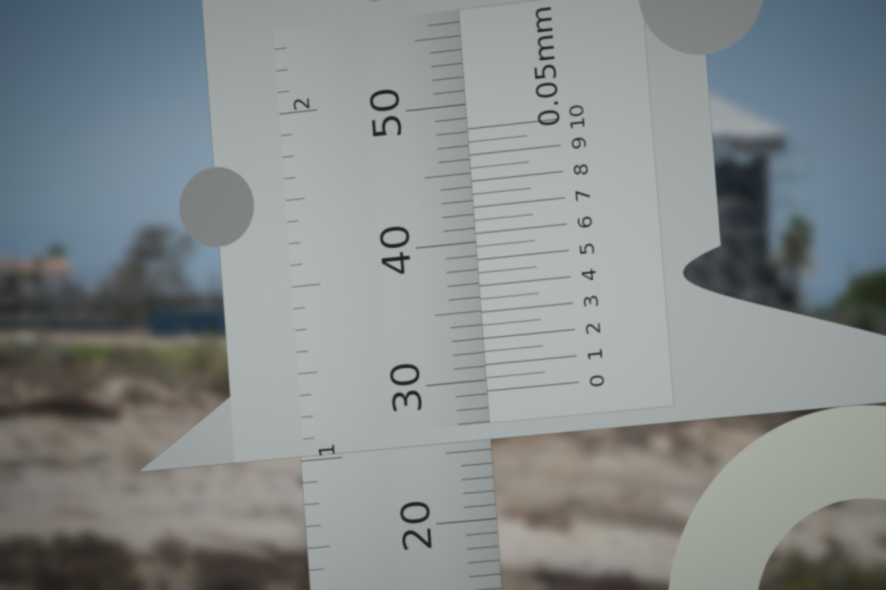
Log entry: 29.2 mm
